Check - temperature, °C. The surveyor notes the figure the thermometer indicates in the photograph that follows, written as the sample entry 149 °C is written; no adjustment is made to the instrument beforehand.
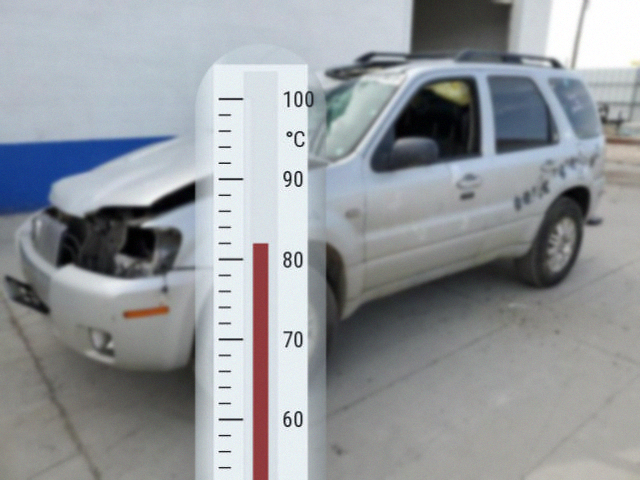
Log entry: 82 °C
